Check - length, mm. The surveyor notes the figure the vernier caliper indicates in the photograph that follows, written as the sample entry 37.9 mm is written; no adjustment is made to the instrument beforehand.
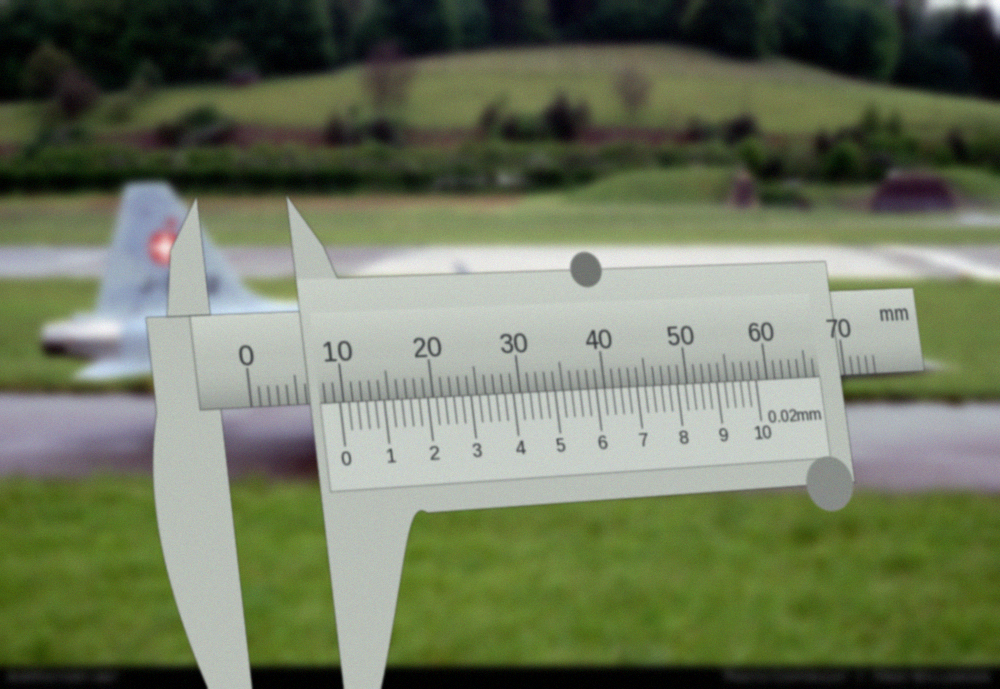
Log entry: 9.6 mm
